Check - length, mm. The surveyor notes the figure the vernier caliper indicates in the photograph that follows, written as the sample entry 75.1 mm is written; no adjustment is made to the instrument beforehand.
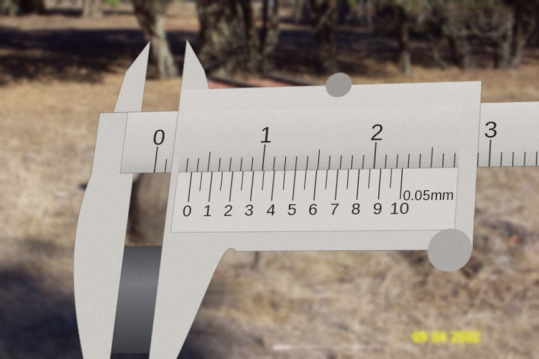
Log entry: 3.5 mm
